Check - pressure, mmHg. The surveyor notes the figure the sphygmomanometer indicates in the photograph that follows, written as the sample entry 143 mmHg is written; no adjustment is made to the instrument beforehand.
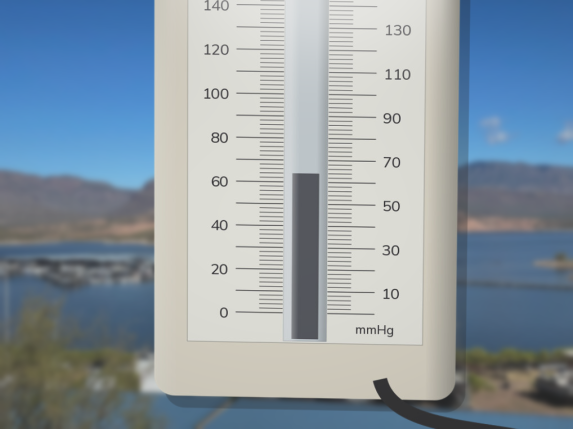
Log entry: 64 mmHg
